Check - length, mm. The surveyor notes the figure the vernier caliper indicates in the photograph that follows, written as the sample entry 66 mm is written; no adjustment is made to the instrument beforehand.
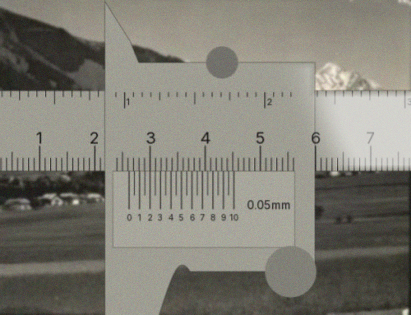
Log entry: 26.2 mm
